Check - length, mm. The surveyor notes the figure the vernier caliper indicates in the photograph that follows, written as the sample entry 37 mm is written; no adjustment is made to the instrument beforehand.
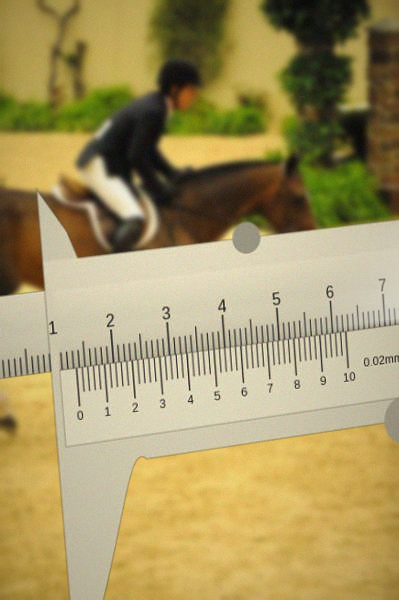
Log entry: 13.5 mm
